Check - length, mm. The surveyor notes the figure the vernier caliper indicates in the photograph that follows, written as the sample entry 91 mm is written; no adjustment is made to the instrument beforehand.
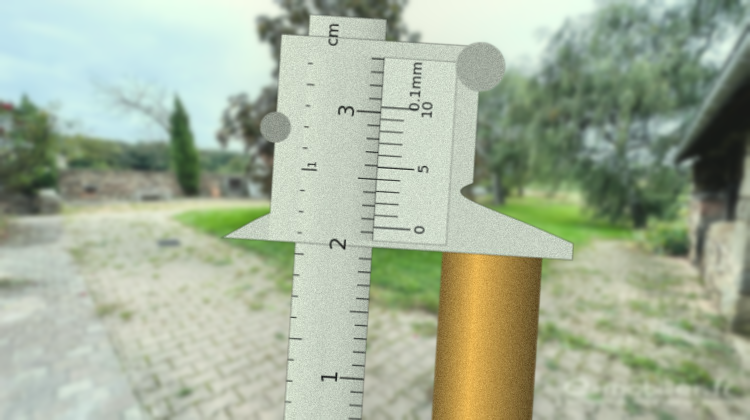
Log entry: 21.4 mm
